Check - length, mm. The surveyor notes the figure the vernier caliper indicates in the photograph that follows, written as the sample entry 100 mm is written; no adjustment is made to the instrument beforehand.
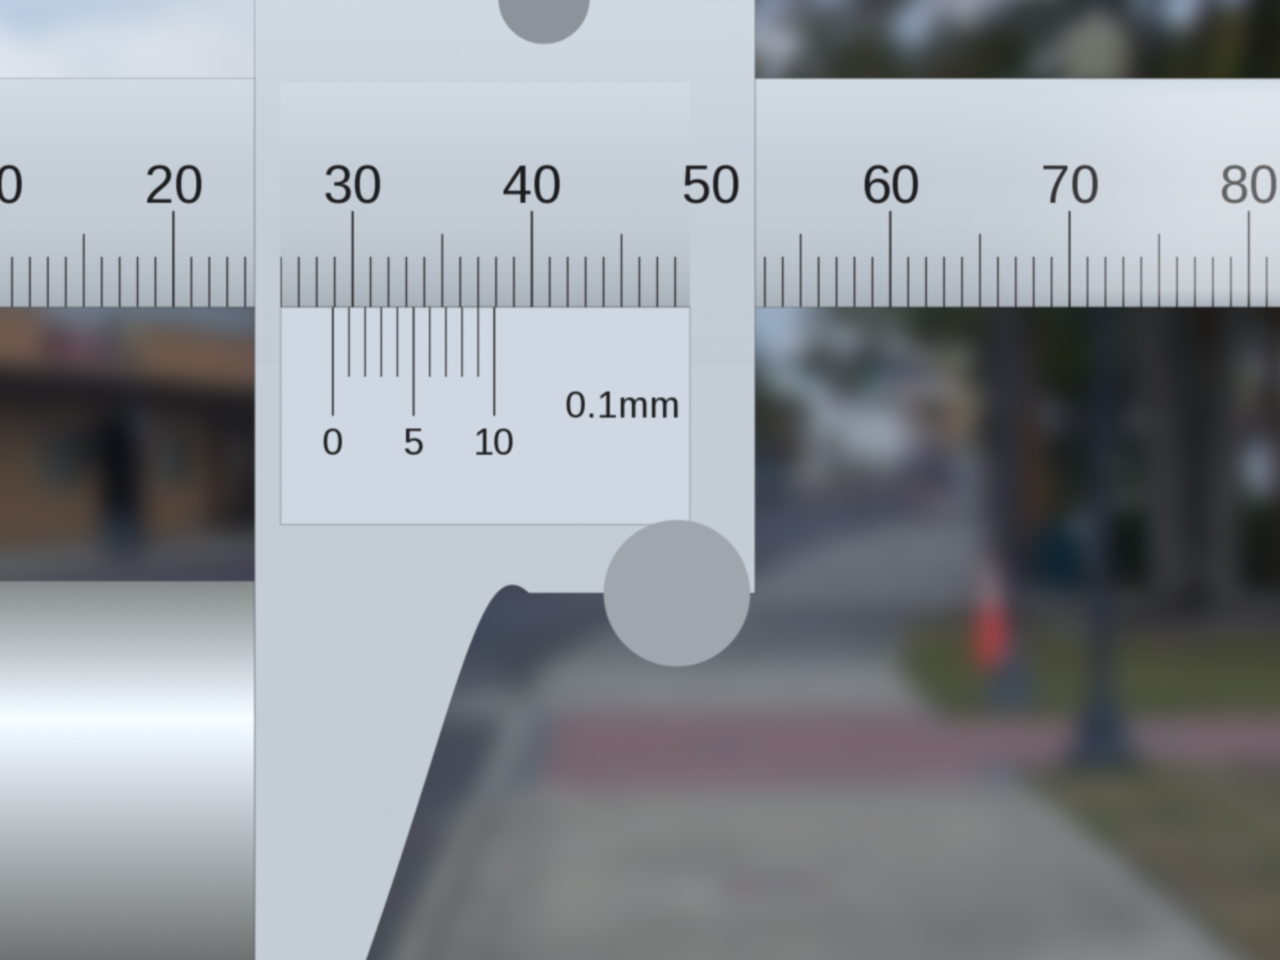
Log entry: 28.9 mm
